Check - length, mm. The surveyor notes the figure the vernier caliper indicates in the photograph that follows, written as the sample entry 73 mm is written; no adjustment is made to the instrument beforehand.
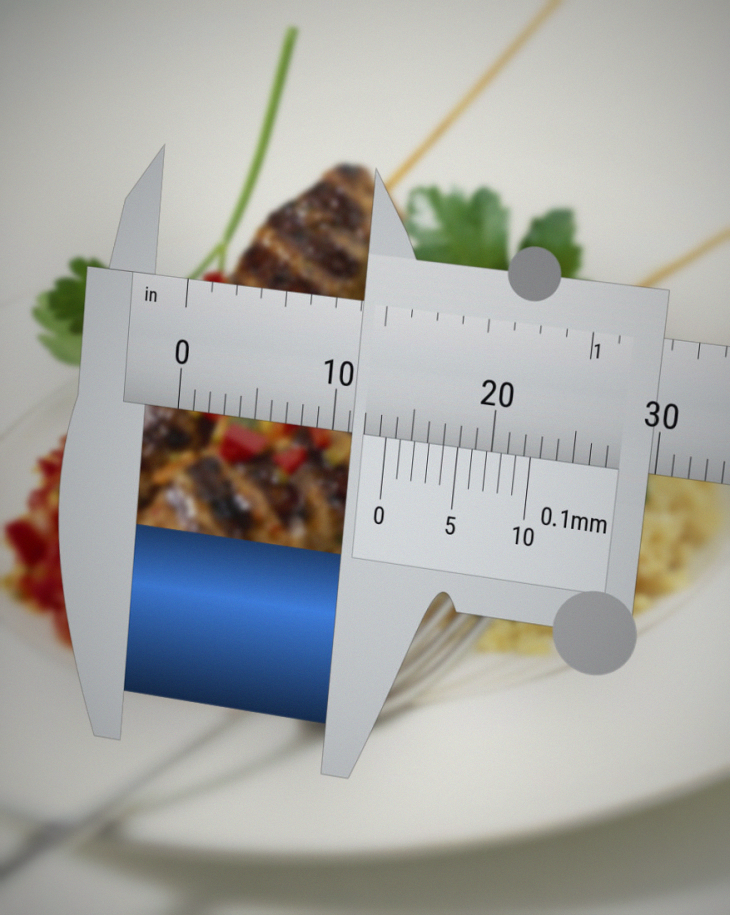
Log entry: 13.4 mm
